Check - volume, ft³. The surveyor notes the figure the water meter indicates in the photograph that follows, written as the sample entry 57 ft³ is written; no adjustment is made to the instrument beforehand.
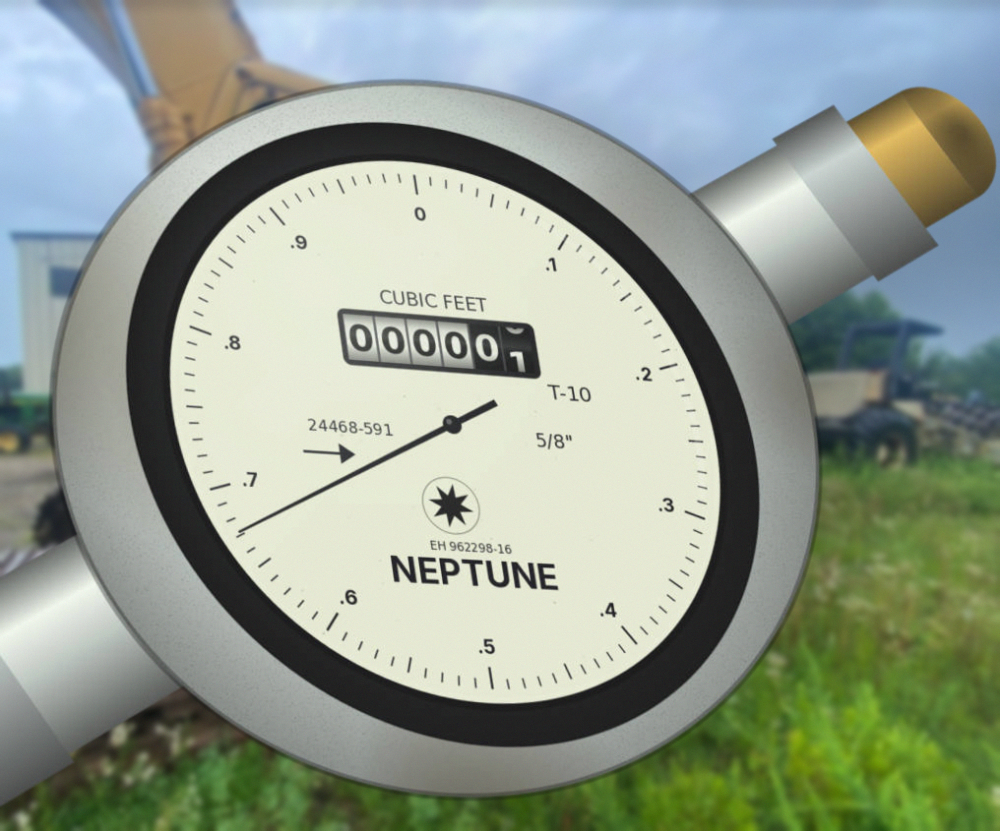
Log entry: 0.67 ft³
